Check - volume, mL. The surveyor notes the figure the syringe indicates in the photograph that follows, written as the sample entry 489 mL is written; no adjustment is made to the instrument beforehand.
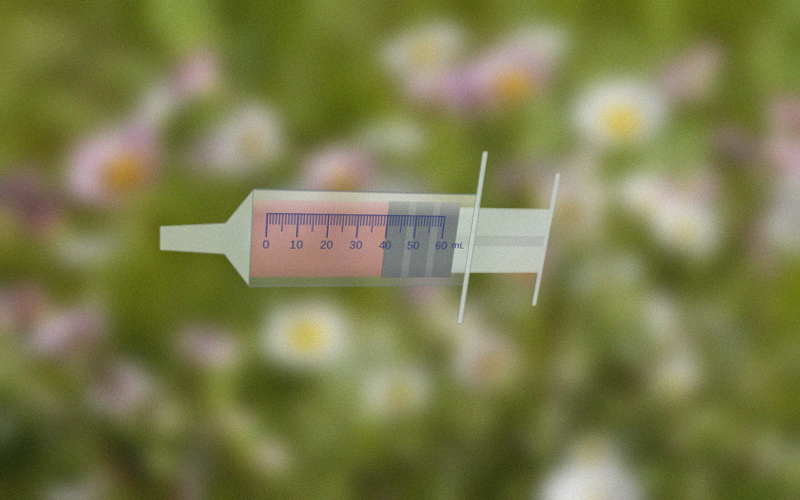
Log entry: 40 mL
